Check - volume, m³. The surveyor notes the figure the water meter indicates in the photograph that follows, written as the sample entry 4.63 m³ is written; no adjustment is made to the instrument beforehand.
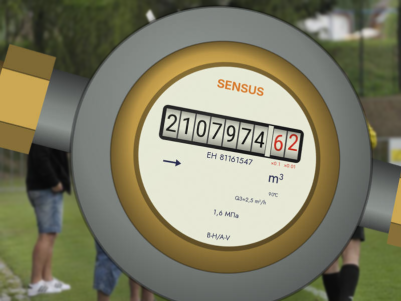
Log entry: 2107974.62 m³
